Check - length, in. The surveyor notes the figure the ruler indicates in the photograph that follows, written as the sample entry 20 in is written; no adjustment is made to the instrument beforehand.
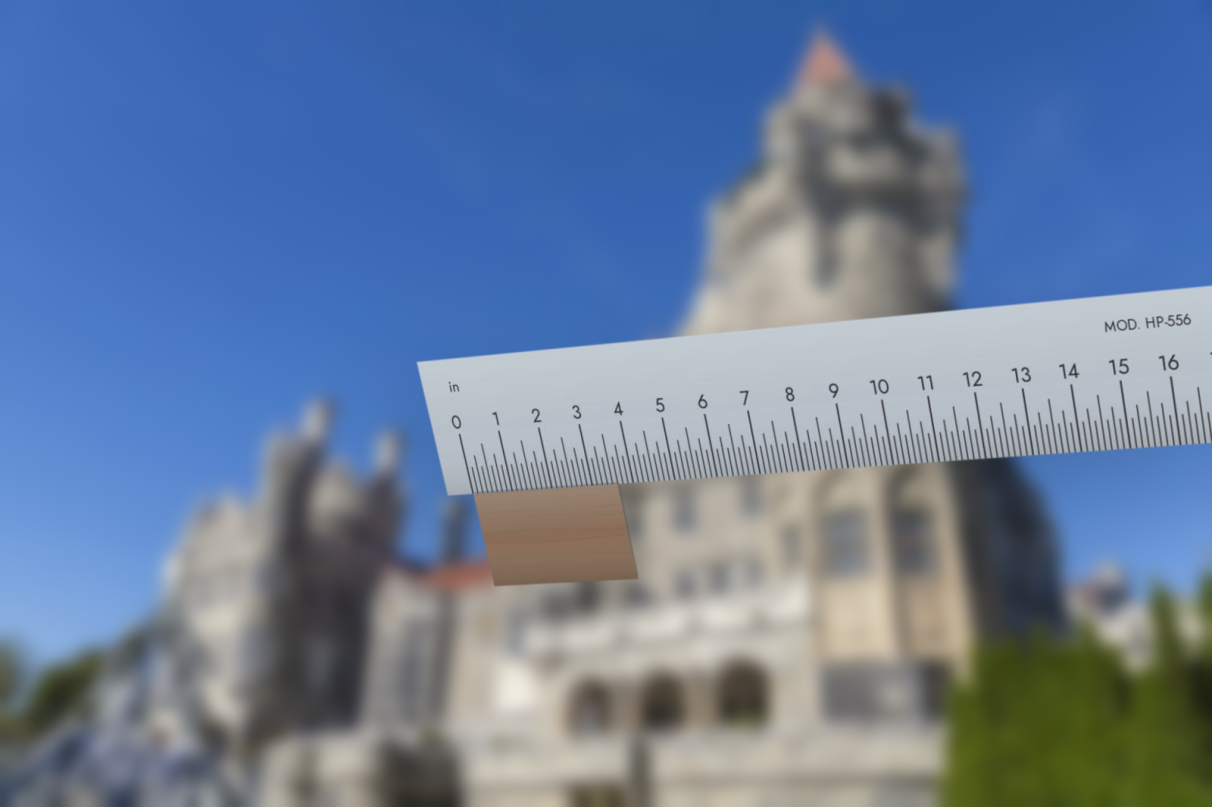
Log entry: 3.625 in
